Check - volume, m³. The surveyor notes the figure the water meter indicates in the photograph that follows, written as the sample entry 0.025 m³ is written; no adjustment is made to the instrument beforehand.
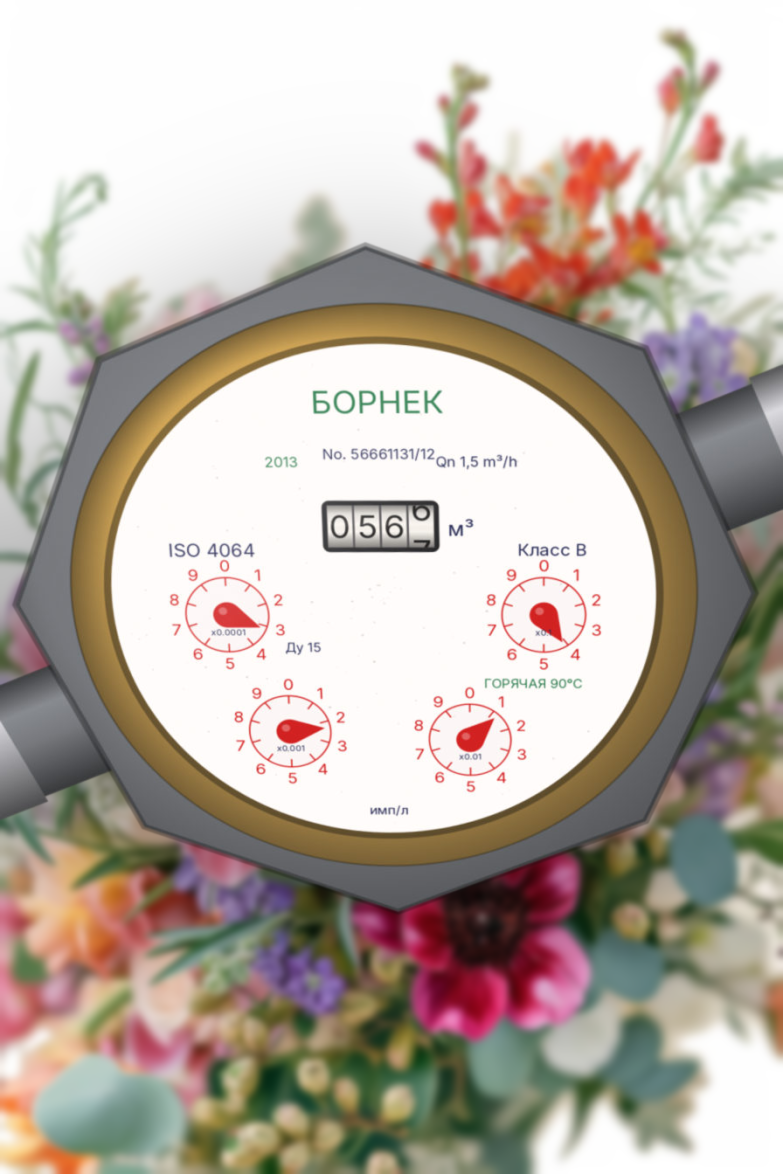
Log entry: 566.4123 m³
